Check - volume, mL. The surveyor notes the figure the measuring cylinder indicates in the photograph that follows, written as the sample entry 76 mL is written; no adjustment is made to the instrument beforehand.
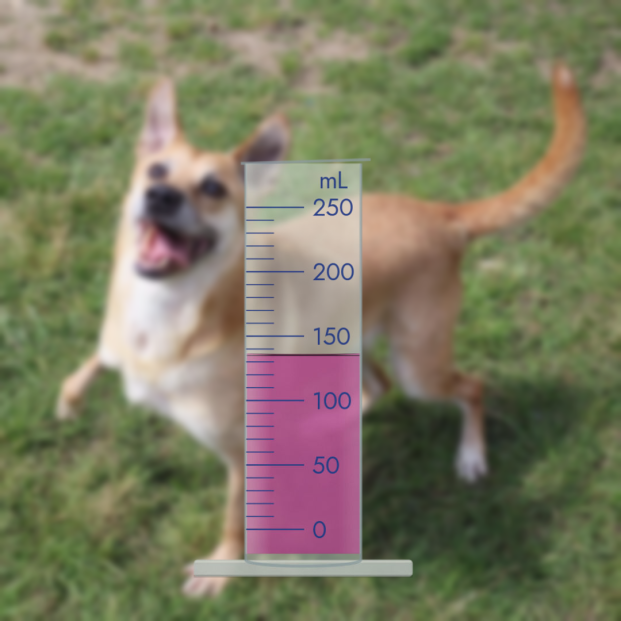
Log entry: 135 mL
